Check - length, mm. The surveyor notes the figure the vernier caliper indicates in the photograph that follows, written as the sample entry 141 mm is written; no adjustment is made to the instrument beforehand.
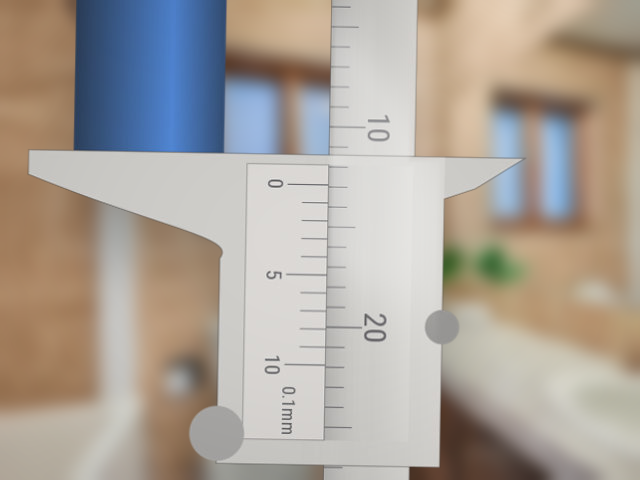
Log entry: 12.9 mm
